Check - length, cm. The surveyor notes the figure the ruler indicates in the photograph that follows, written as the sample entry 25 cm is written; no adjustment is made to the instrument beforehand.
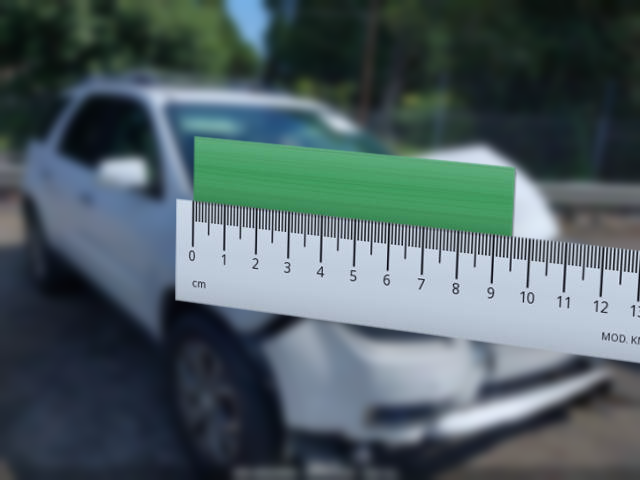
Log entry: 9.5 cm
